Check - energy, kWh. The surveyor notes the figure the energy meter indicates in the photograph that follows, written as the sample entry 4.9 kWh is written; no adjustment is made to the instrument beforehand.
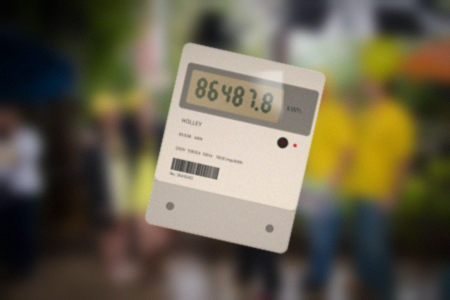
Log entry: 86487.8 kWh
